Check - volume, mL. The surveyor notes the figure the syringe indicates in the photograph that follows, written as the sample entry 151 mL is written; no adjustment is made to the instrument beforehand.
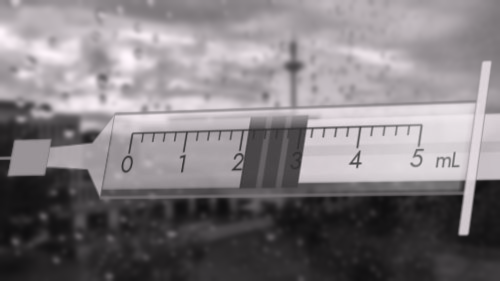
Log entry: 2.1 mL
